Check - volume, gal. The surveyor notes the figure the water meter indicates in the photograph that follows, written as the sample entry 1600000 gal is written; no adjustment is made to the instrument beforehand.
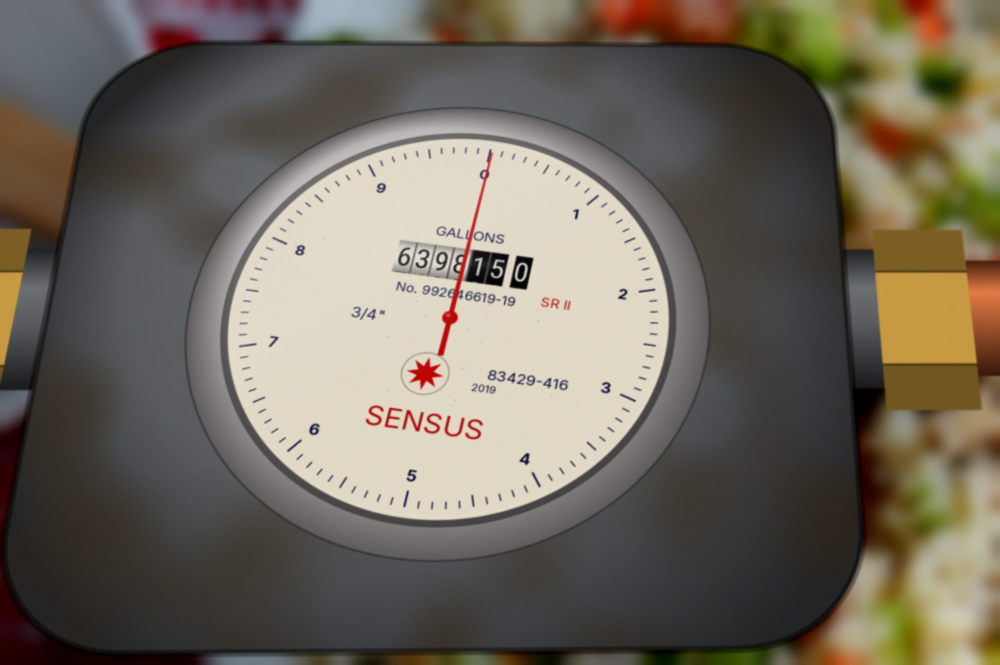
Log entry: 6398150.0 gal
